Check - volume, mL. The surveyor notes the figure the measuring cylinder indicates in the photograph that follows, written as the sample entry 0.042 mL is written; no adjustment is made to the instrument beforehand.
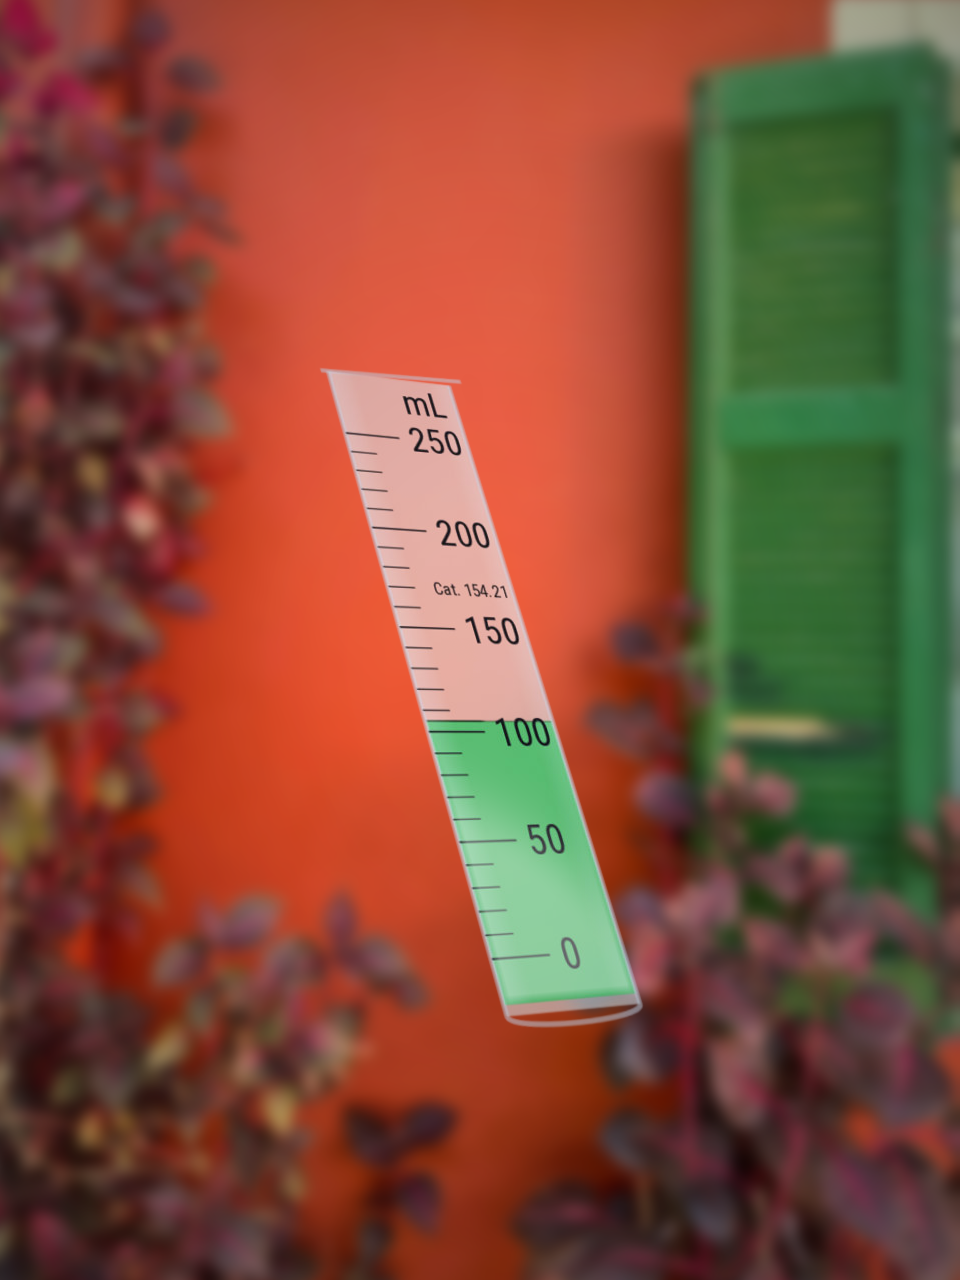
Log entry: 105 mL
